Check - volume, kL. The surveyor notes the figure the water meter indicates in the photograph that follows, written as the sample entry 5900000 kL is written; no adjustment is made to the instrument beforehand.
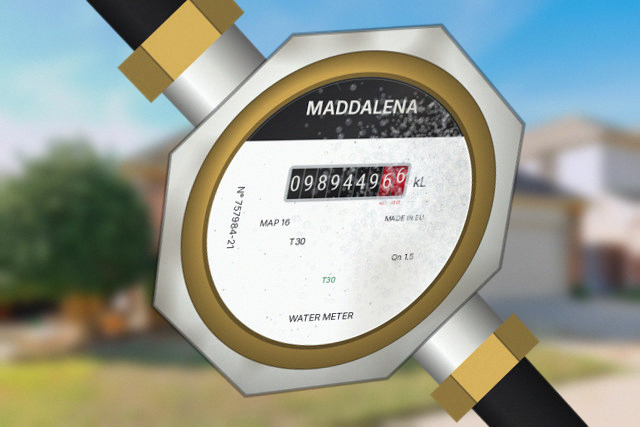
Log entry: 989449.66 kL
